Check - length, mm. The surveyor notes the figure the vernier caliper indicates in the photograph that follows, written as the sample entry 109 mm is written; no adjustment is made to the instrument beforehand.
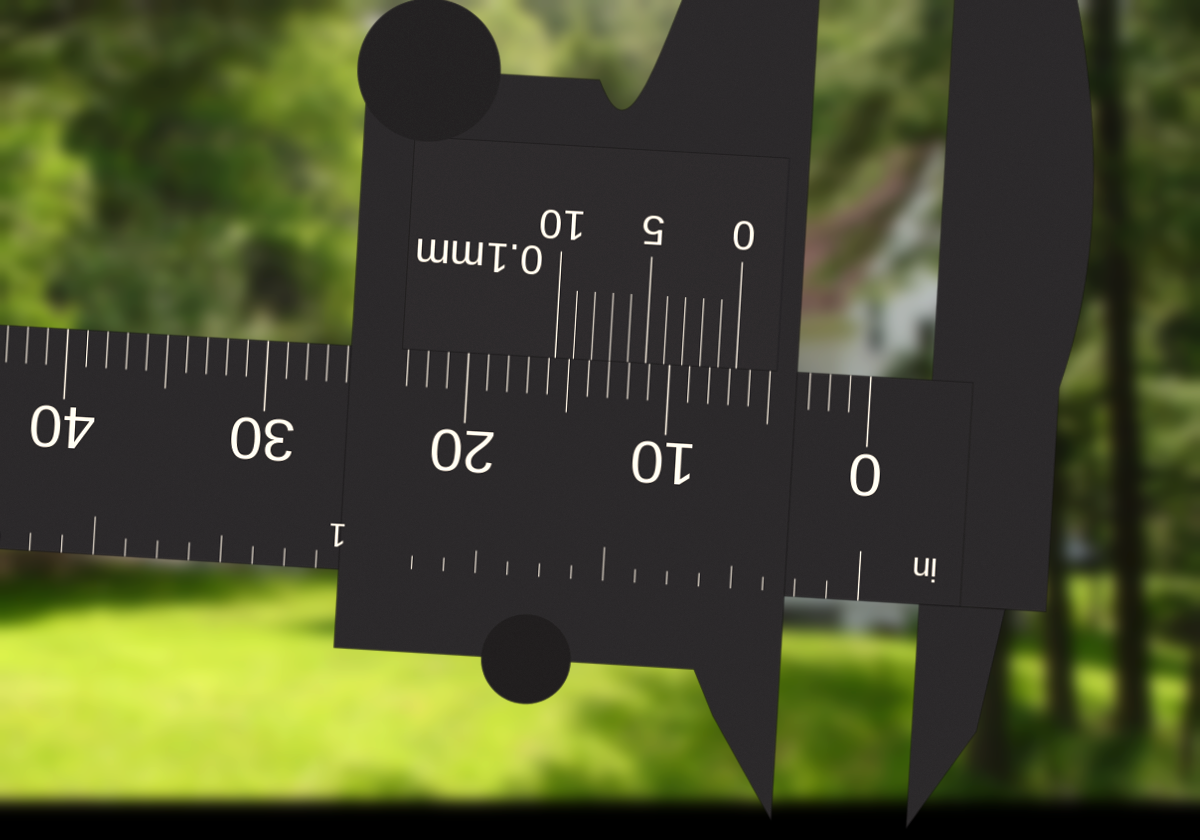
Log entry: 6.7 mm
